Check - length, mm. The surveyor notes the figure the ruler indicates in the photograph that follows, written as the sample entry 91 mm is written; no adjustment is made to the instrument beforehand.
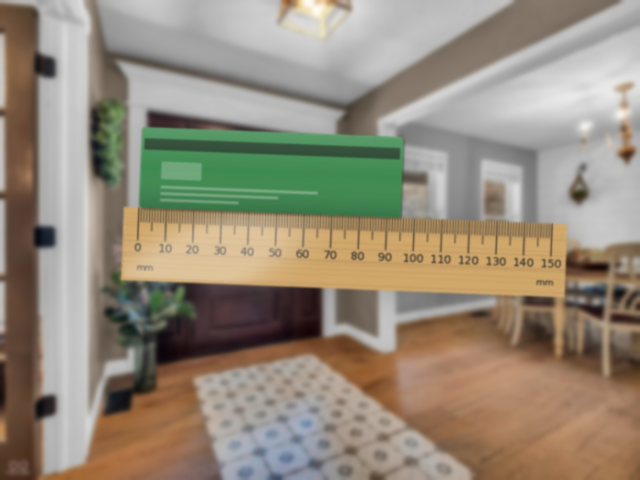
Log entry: 95 mm
